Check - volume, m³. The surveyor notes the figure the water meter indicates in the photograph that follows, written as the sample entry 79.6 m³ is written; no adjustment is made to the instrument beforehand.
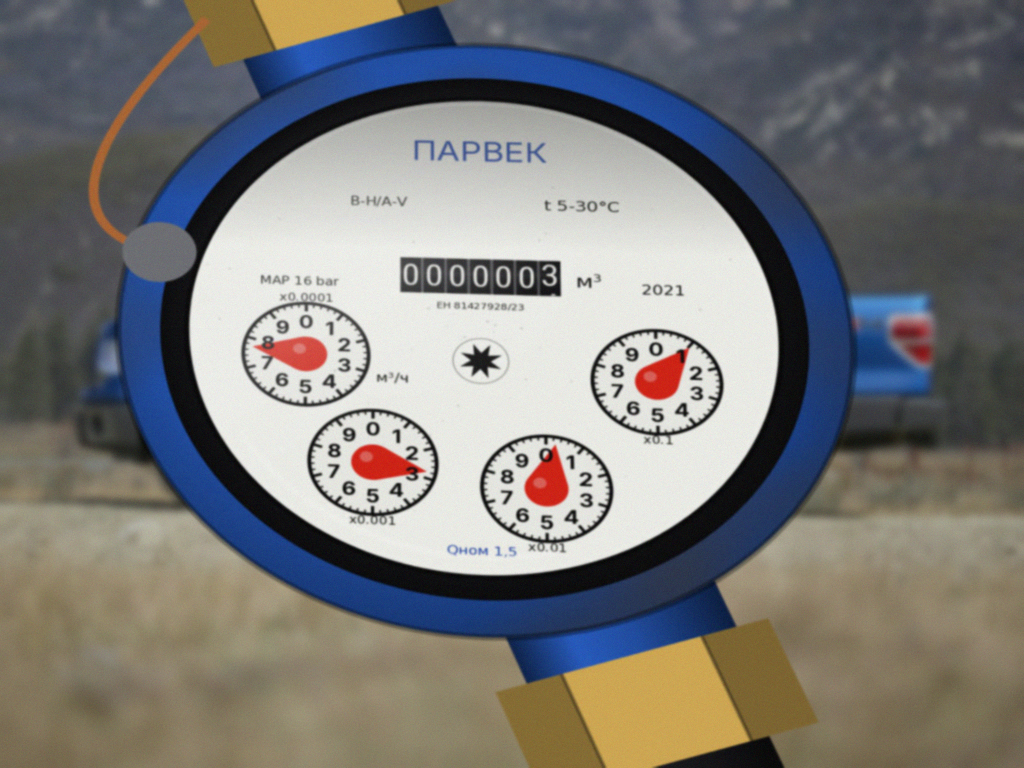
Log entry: 3.1027 m³
